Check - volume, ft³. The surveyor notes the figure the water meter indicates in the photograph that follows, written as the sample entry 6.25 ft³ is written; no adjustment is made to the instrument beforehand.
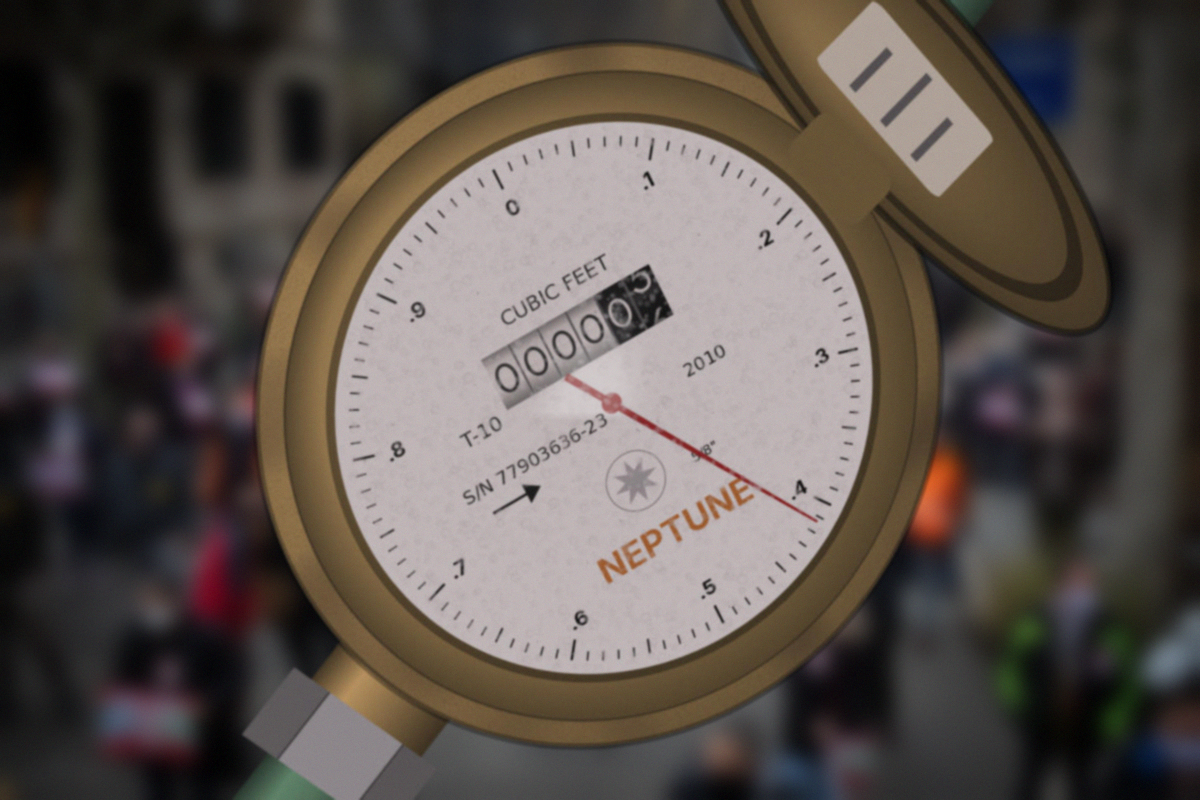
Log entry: 5.41 ft³
